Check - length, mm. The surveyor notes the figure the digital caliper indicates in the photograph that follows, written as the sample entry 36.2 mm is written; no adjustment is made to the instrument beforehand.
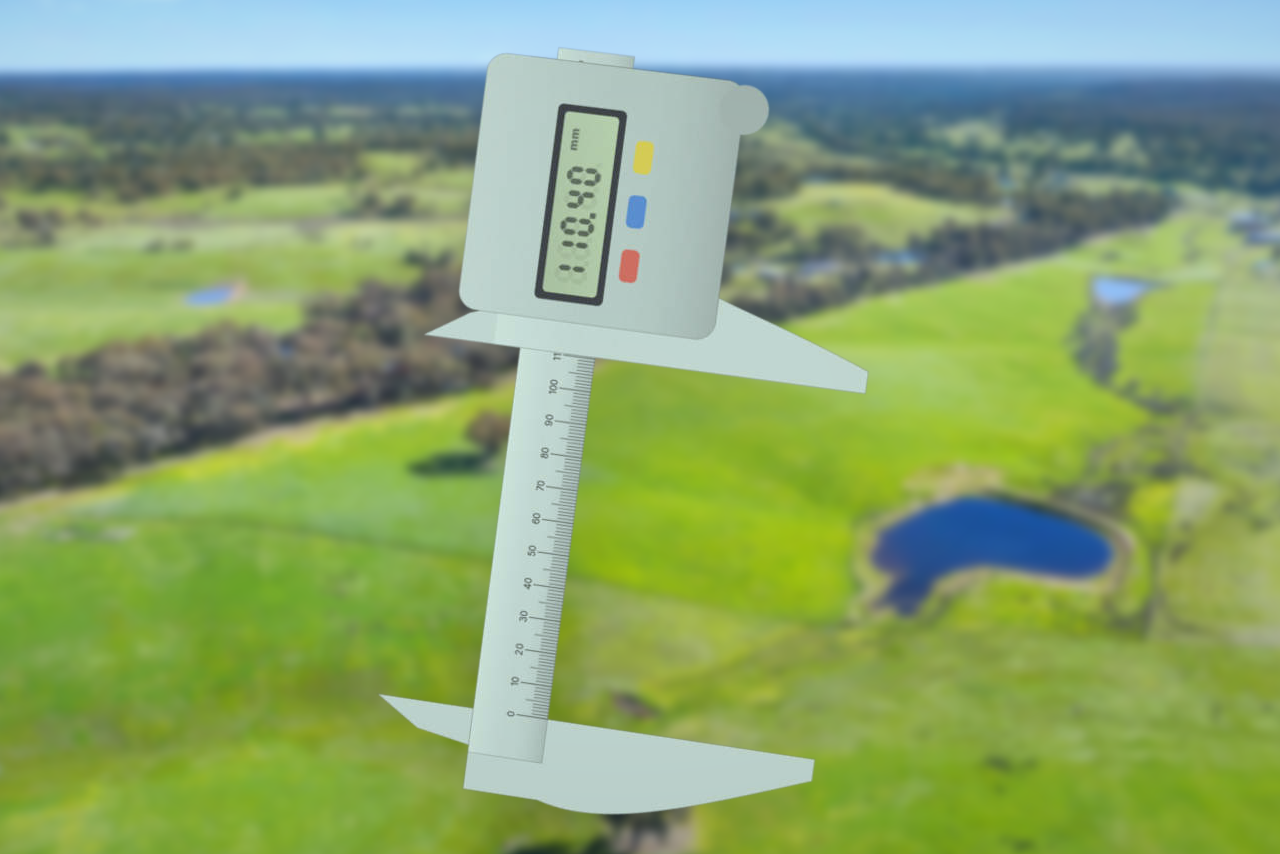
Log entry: 110.40 mm
